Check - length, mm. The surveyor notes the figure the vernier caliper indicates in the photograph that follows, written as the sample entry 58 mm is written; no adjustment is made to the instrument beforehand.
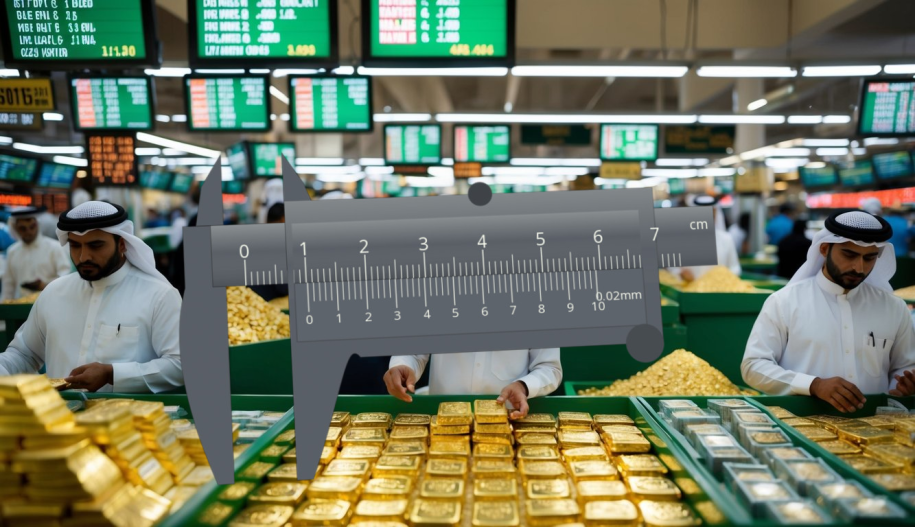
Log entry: 10.2 mm
